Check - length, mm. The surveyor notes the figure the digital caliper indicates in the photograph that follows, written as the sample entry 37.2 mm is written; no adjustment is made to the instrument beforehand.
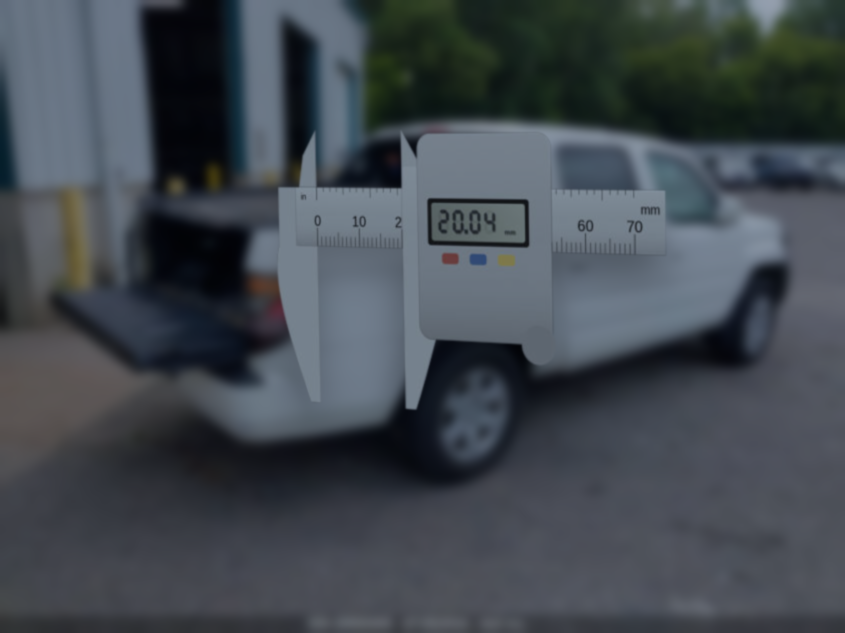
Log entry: 20.04 mm
